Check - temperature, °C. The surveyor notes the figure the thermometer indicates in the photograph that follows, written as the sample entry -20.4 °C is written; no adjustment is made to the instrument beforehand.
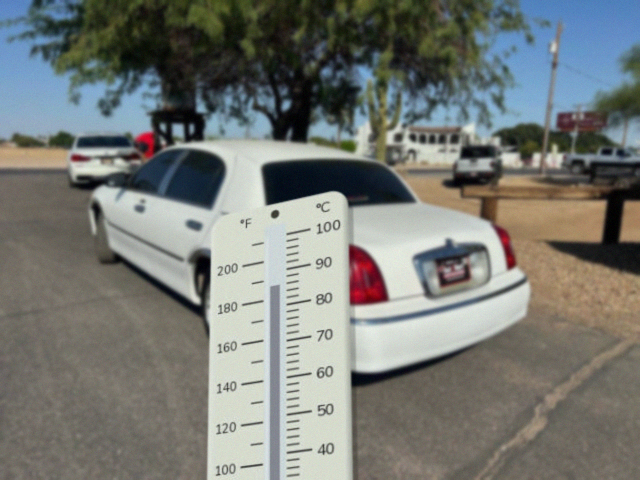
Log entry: 86 °C
